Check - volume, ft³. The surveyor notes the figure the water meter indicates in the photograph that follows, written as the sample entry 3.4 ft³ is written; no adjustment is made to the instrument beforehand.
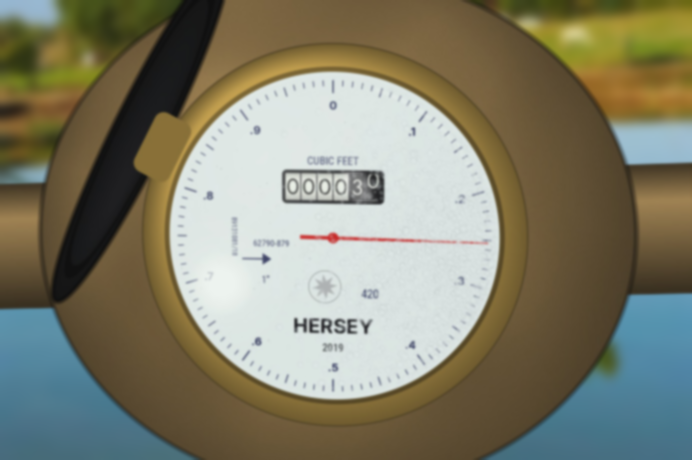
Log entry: 30.25 ft³
